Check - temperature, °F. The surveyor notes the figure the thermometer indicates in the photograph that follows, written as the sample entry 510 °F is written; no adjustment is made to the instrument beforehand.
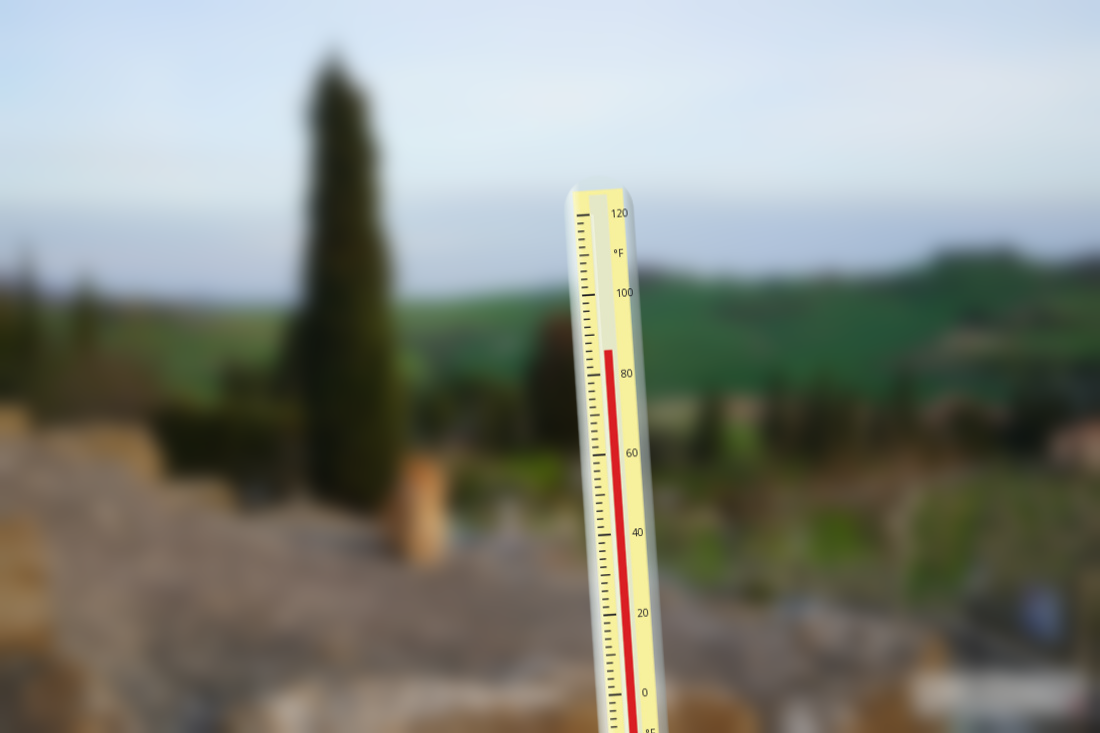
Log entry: 86 °F
